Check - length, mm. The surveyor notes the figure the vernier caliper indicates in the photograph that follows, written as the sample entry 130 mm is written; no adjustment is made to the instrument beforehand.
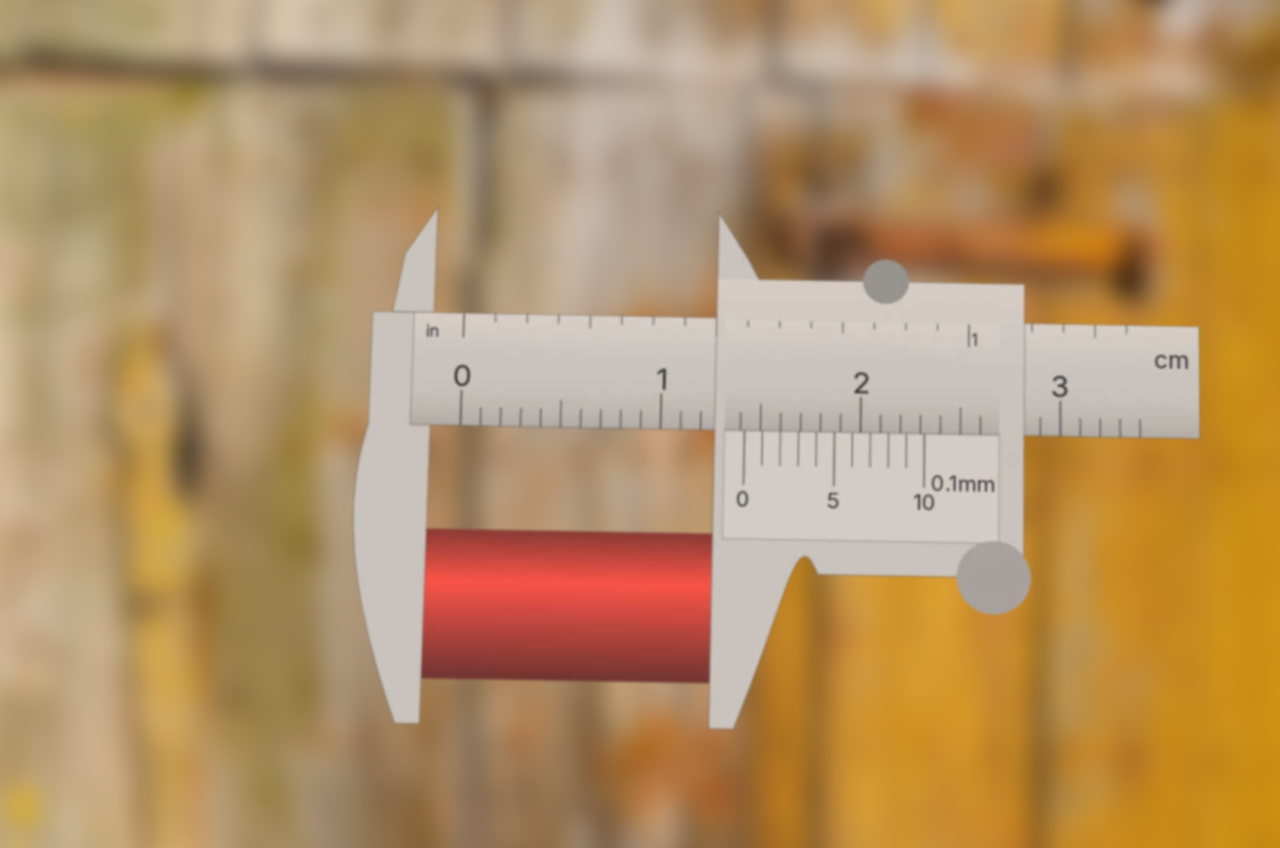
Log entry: 14.2 mm
